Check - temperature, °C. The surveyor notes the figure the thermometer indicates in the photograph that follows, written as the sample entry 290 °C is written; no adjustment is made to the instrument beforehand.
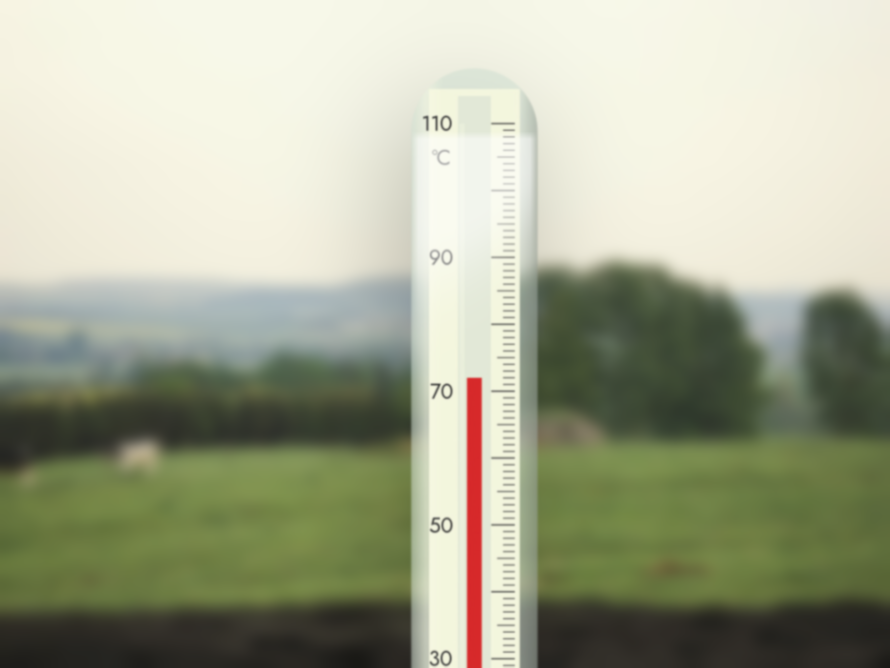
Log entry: 72 °C
